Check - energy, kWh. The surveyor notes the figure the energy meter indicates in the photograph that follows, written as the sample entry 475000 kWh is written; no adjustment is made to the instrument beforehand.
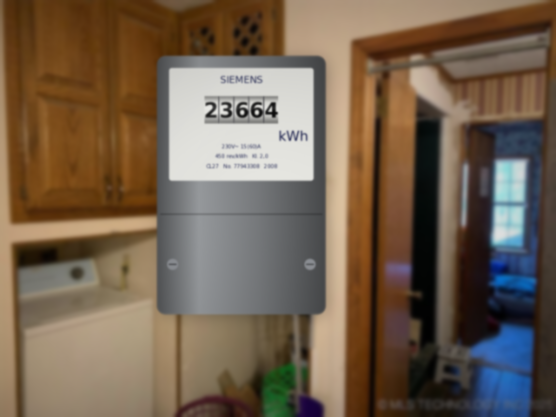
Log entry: 23664 kWh
